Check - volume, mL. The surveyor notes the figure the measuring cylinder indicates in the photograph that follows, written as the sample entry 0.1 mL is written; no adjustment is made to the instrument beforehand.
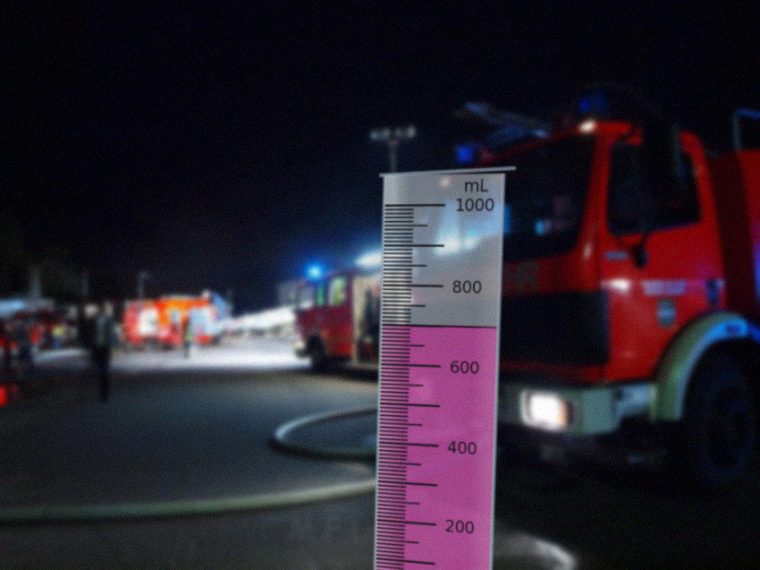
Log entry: 700 mL
